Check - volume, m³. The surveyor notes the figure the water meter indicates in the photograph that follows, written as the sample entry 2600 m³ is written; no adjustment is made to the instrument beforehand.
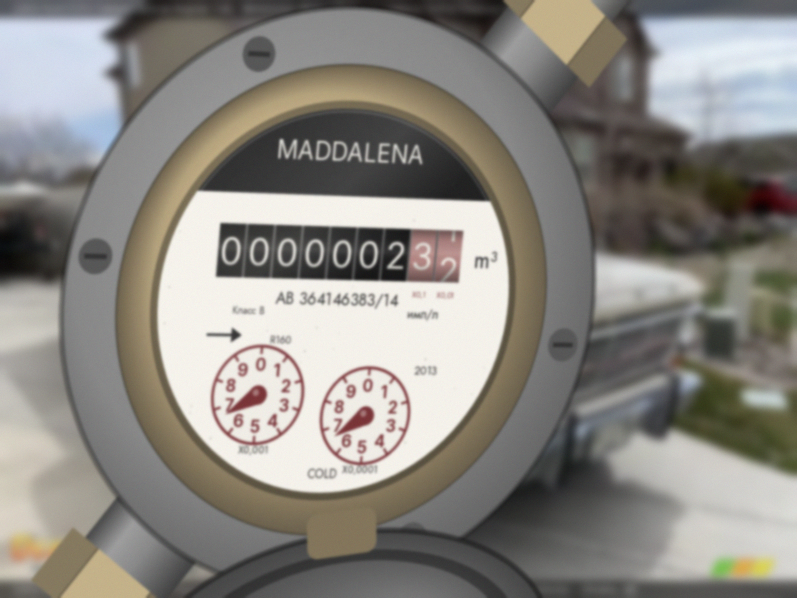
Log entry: 2.3166 m³
